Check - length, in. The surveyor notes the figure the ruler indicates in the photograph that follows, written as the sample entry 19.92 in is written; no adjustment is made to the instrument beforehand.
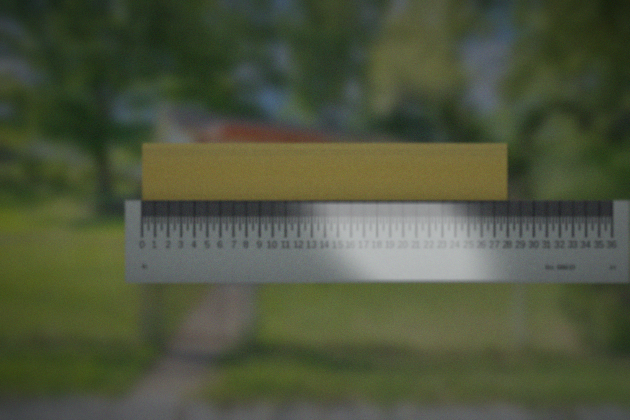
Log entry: 28 in
